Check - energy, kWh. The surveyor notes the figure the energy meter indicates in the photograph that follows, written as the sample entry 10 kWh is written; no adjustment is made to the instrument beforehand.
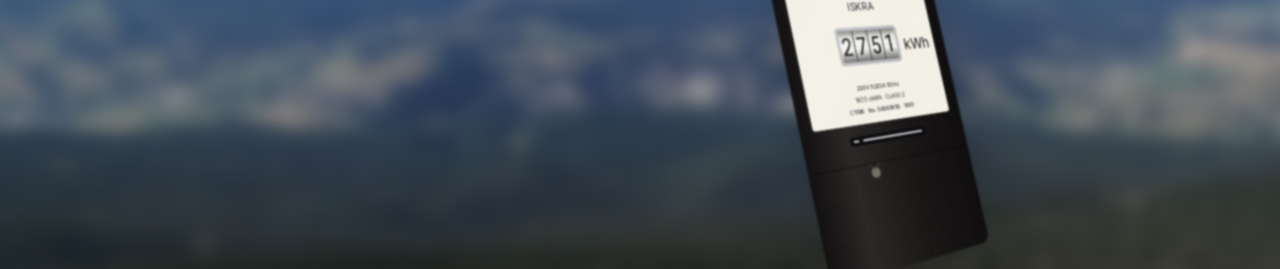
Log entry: 2751 kWh
